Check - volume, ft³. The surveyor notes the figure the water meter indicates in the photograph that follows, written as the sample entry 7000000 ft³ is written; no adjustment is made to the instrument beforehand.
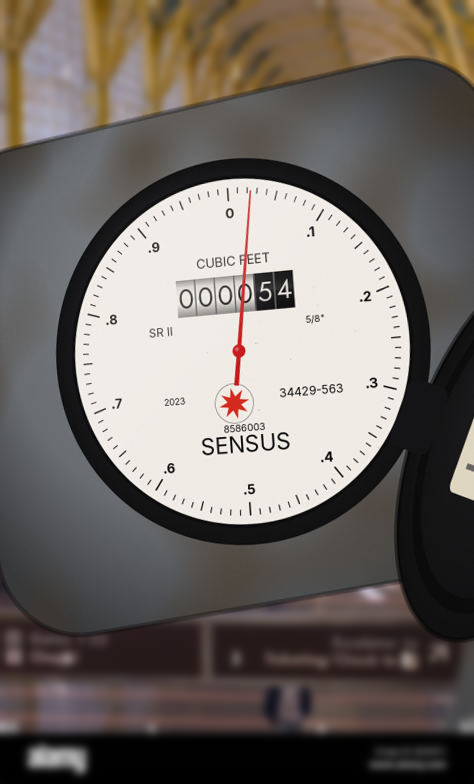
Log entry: 54.02 ft³
